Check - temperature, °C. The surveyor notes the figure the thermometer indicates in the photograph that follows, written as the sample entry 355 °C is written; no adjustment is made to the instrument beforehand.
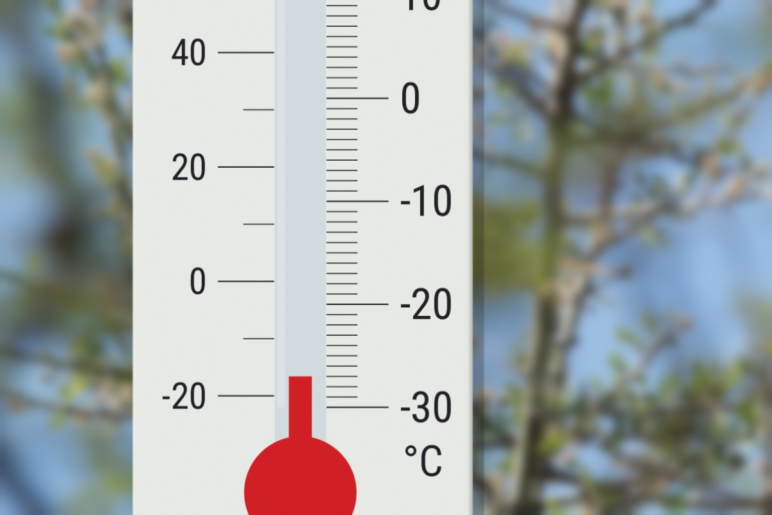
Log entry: -27 °C
